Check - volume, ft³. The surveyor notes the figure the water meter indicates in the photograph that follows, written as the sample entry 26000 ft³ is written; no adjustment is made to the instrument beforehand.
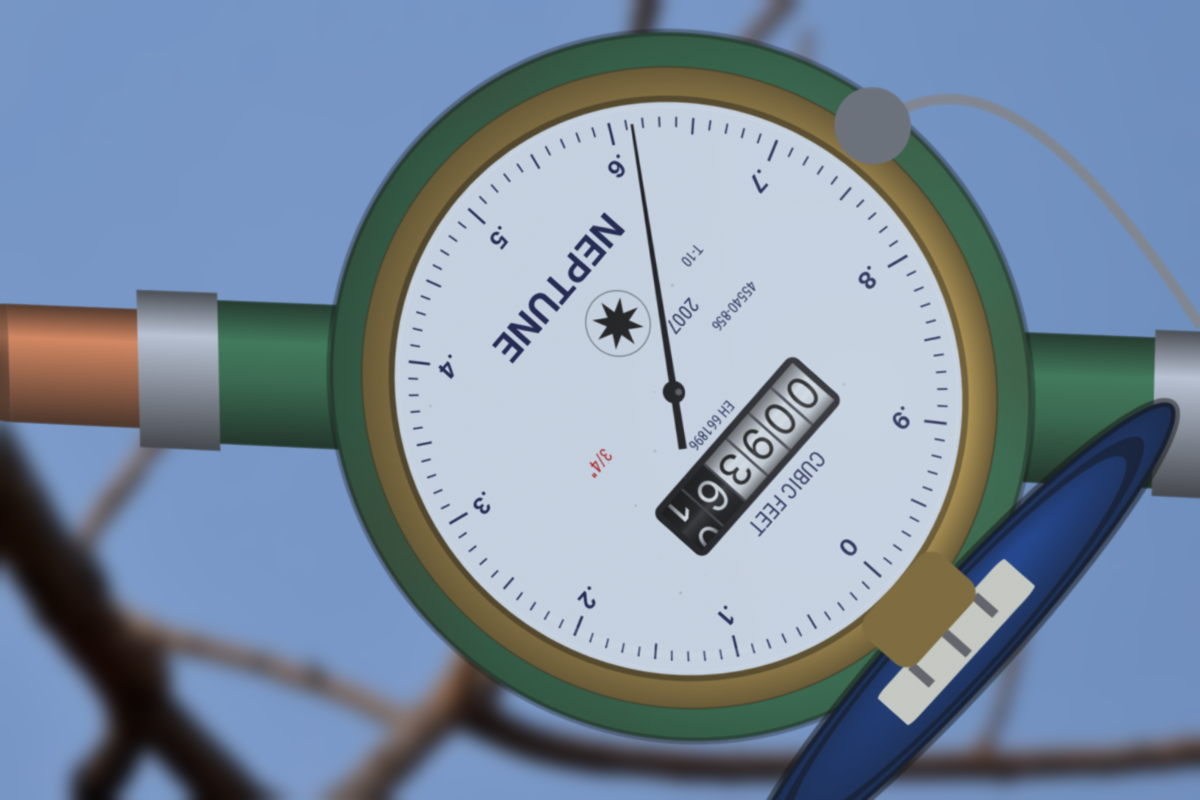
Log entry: 9360.61 ft³
